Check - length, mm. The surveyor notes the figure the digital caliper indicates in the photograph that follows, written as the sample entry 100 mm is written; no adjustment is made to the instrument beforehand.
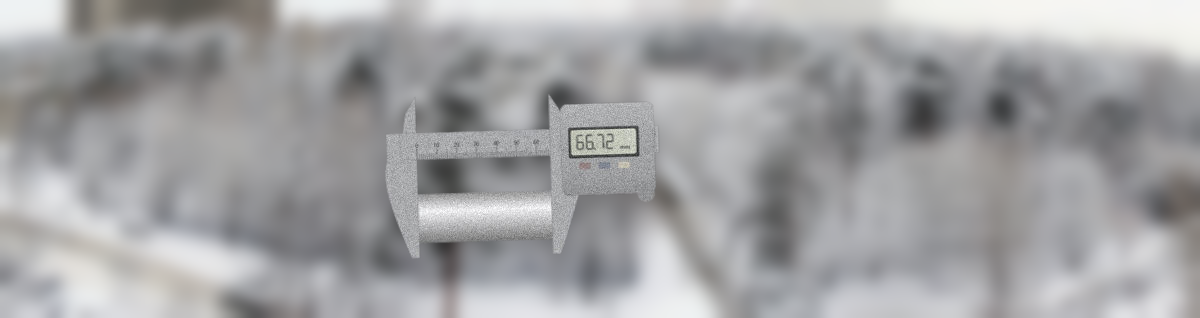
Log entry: 66.72 mm
